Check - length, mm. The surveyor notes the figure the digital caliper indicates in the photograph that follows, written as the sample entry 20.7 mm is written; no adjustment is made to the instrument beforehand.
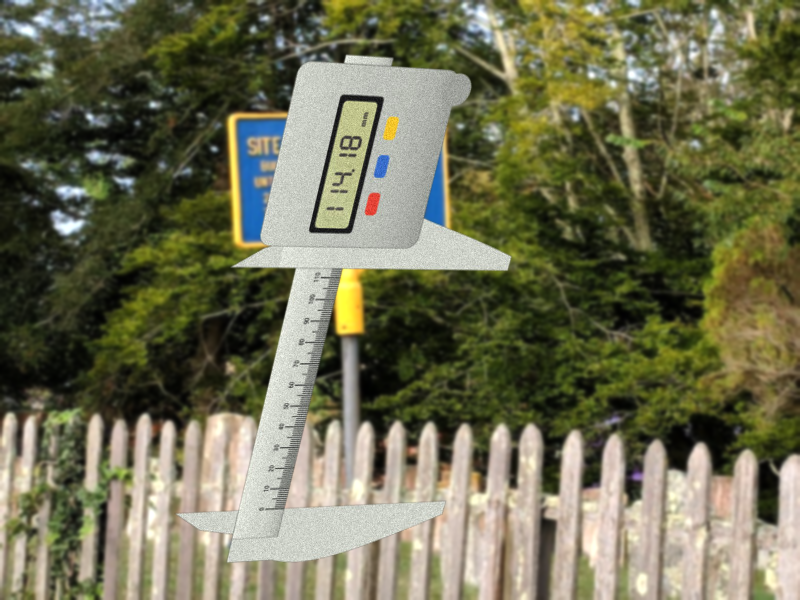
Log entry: 114.18 mm
